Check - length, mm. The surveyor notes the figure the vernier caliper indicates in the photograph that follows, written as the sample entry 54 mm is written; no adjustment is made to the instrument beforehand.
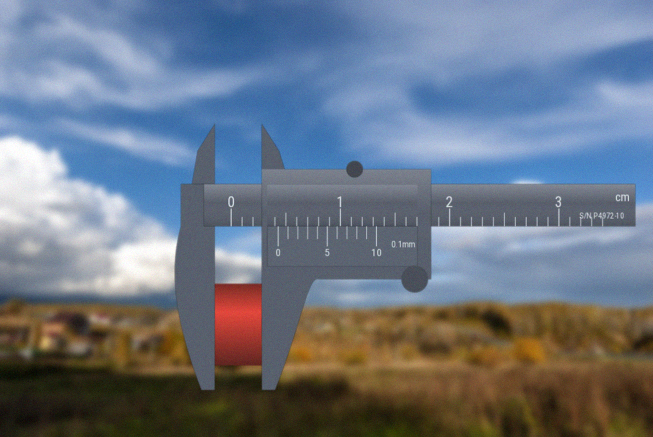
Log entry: 4.3 mm
